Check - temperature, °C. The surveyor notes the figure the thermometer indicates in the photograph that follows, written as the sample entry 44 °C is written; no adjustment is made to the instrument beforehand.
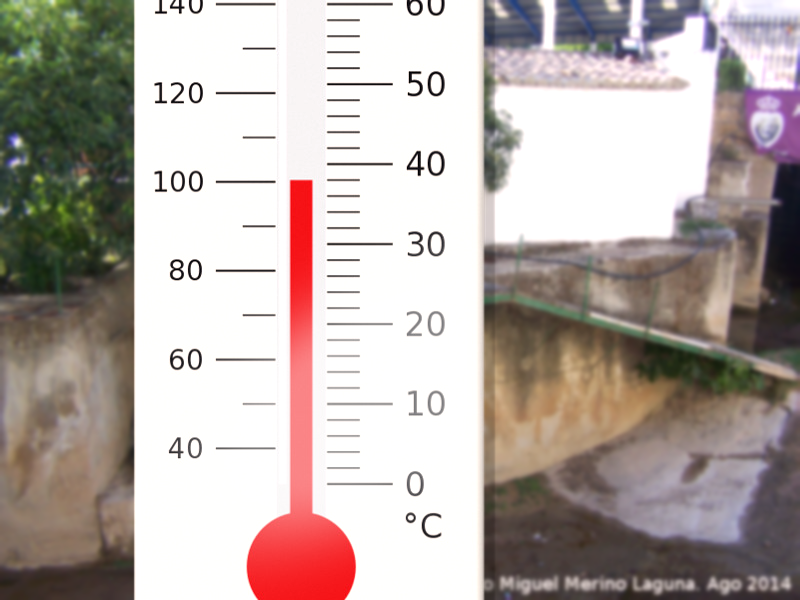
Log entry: 38 °C
